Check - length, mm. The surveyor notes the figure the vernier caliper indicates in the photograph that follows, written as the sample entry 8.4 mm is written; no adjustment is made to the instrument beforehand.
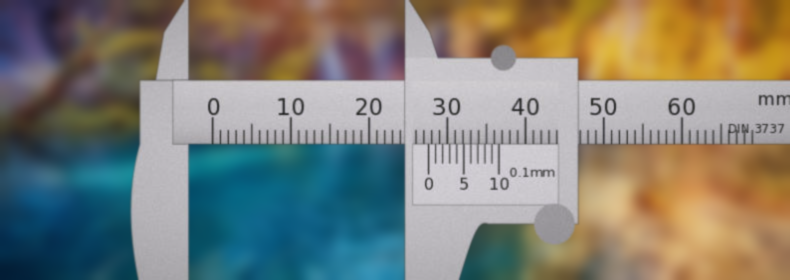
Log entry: 27.6 mm
